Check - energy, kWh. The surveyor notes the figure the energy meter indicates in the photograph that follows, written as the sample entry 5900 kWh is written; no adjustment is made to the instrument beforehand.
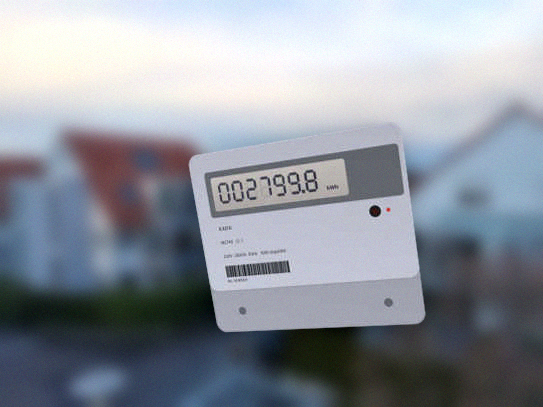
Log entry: 2799.8 kWh
